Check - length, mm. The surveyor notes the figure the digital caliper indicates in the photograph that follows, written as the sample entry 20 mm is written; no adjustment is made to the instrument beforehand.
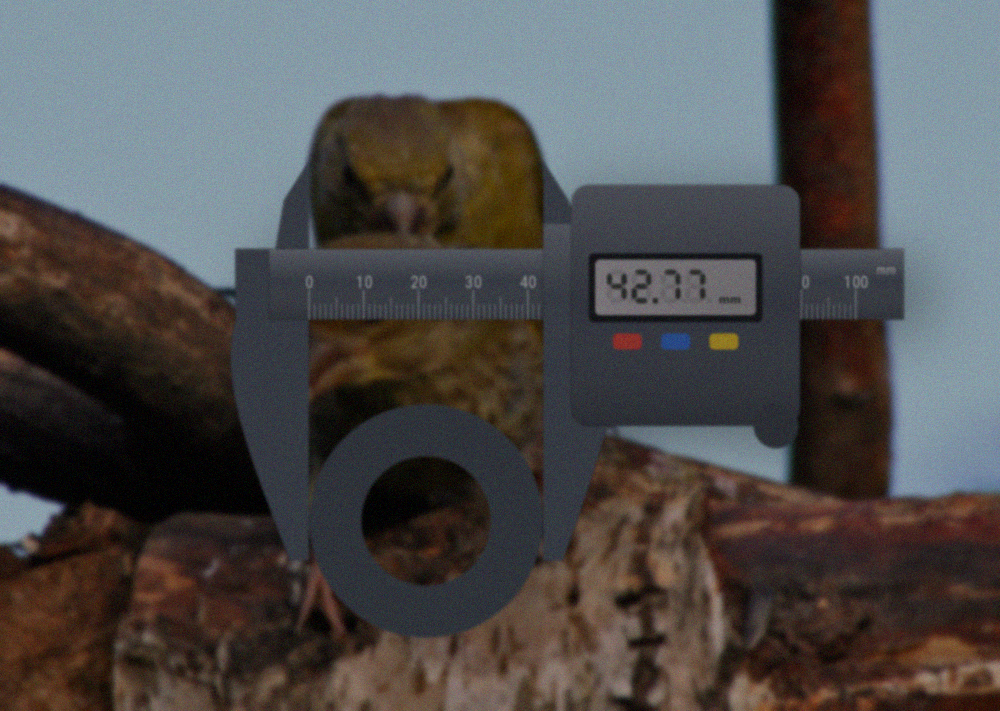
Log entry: 42.77 mm
